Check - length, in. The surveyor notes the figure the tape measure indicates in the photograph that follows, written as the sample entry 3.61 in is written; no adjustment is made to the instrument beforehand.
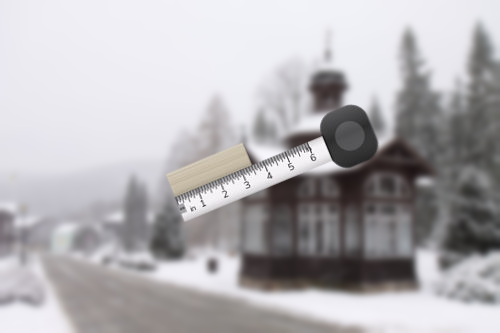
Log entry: 3.5 in
